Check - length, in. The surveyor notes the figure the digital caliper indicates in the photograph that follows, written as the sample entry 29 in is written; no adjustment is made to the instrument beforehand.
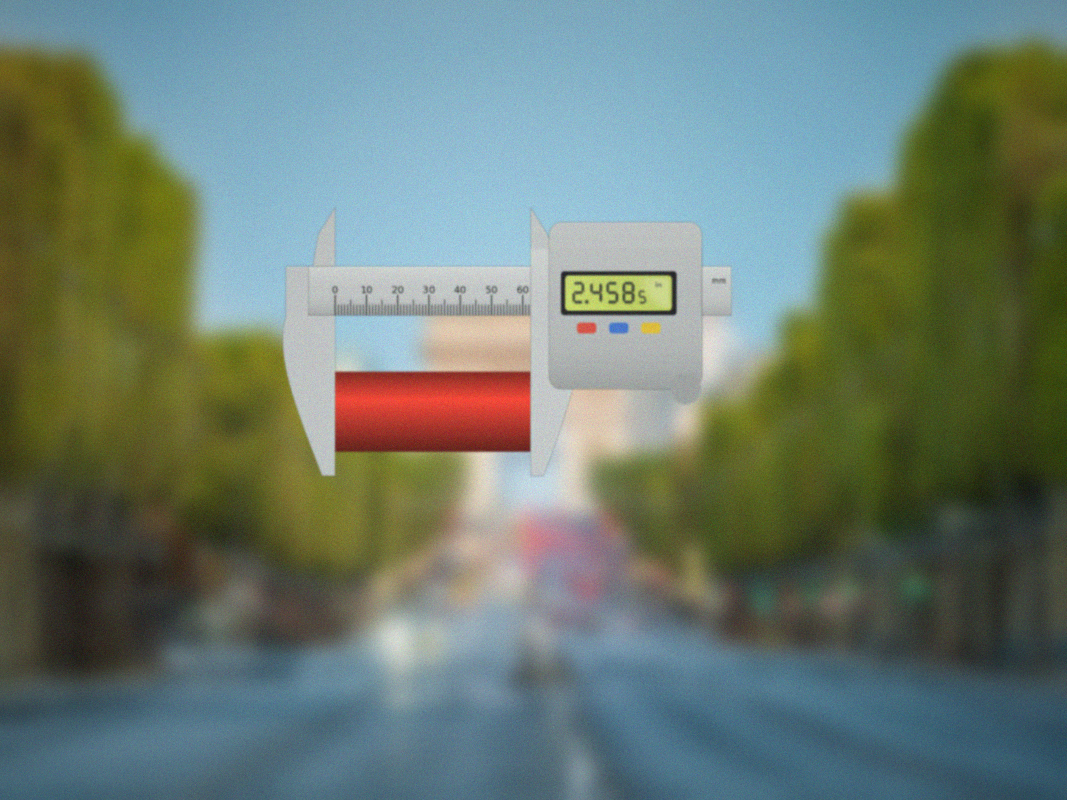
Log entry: 2.4585 in
